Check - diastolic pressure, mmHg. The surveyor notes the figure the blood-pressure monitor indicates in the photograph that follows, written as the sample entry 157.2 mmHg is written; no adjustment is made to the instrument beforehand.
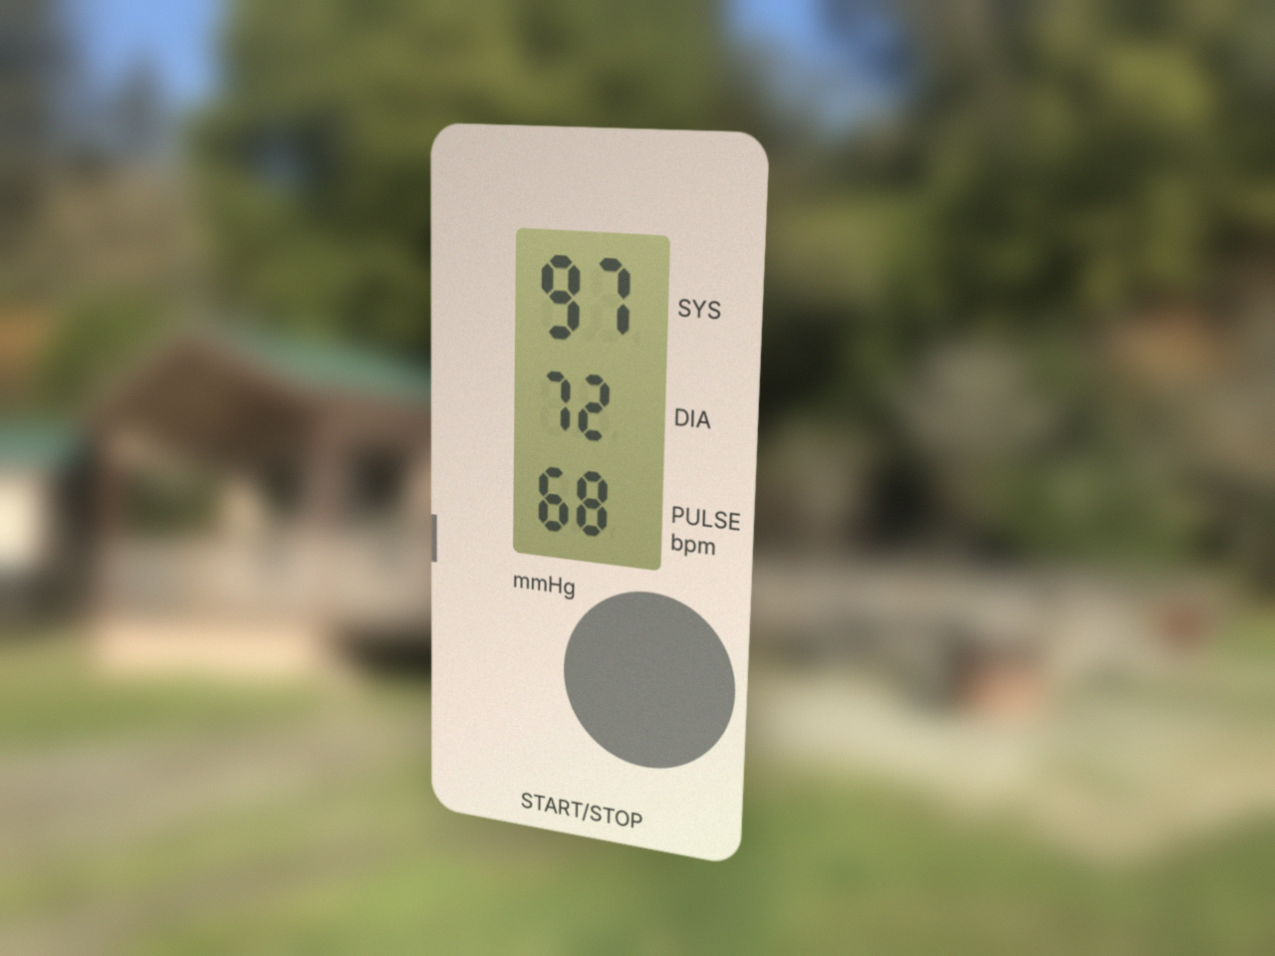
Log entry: 72 mmHg
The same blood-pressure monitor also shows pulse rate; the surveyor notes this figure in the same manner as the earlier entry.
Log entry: 68 bpm
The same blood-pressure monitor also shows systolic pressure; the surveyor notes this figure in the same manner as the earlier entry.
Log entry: 97 mmHg
